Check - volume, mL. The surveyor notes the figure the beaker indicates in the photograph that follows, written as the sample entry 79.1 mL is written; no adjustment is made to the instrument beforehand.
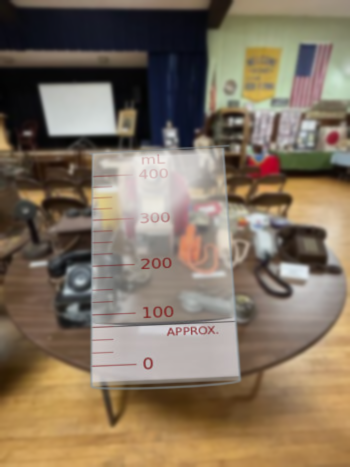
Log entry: 75 mL
